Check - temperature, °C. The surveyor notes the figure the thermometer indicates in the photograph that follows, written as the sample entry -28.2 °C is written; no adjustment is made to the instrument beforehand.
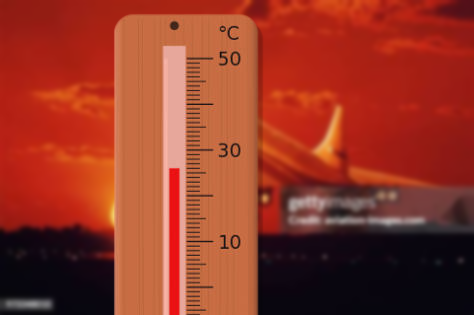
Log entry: 26 °C
